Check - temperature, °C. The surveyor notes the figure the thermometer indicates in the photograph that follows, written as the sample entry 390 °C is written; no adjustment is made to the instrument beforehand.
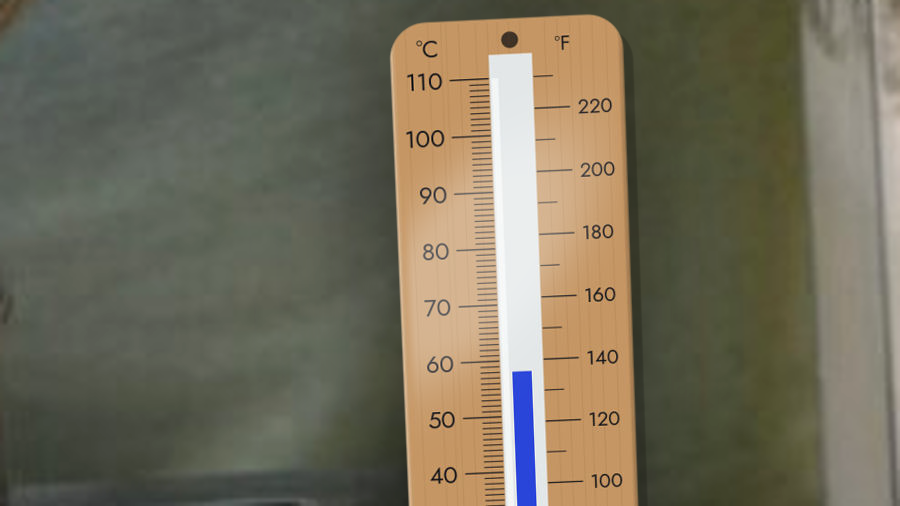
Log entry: 58 °C
